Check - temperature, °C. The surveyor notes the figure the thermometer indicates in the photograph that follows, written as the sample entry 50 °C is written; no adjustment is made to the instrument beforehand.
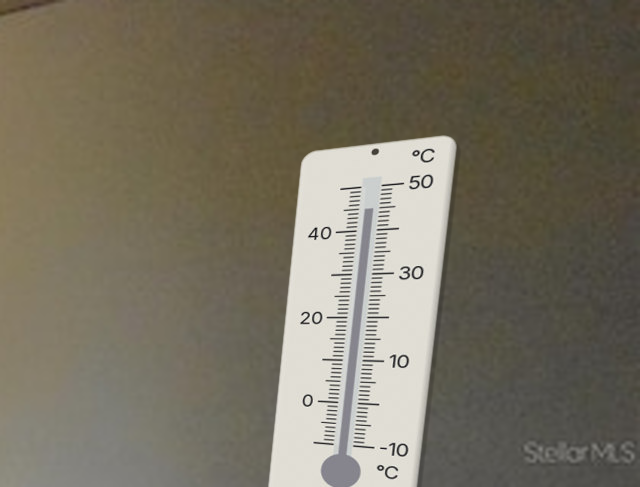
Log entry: 45 °C
